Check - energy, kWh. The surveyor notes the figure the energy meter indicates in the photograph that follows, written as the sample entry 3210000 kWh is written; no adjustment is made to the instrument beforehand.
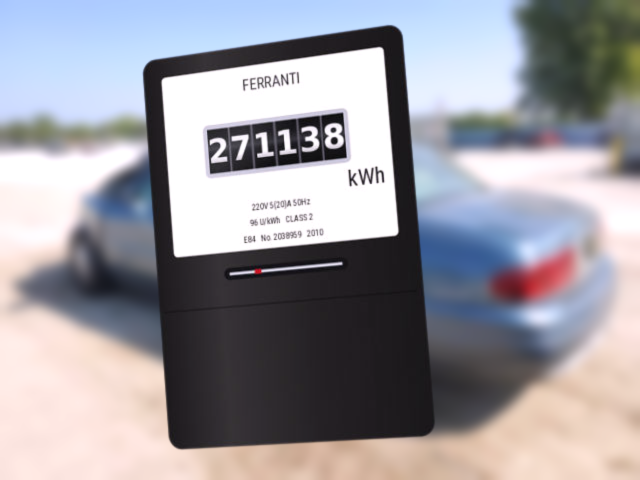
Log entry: 271138 kWh
